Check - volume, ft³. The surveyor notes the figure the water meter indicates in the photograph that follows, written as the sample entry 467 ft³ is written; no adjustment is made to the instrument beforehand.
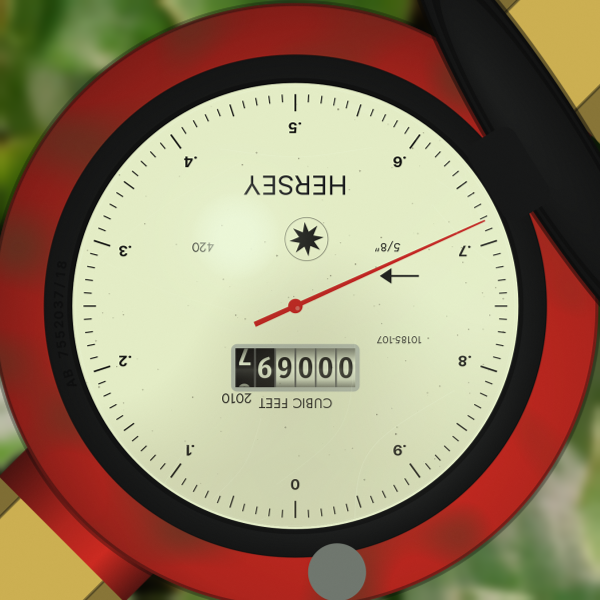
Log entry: 696.68 ft³
